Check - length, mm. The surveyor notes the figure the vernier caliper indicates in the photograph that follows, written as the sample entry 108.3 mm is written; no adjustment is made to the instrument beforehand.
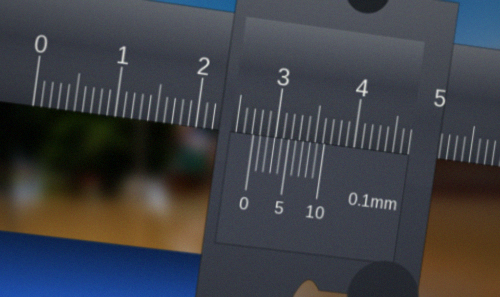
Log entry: 27.2 mm
